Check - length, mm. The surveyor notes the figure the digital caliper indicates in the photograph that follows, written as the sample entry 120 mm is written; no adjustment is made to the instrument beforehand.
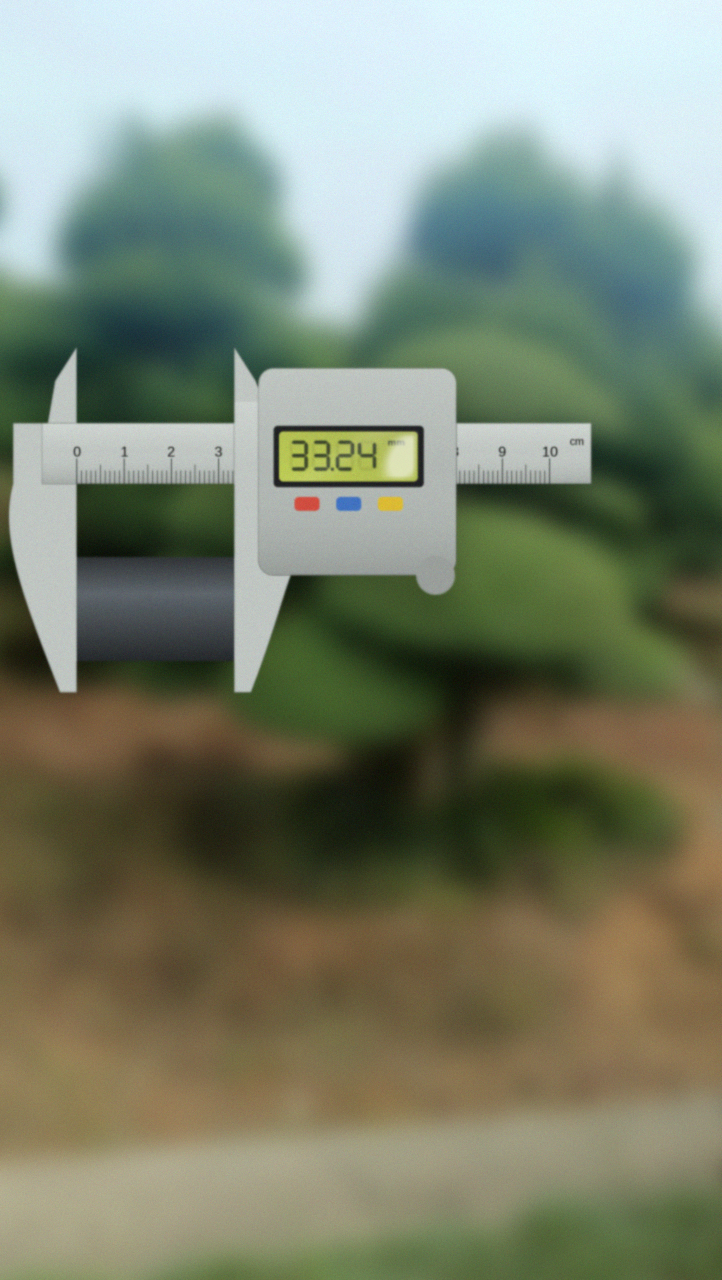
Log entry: 33.24 mm
